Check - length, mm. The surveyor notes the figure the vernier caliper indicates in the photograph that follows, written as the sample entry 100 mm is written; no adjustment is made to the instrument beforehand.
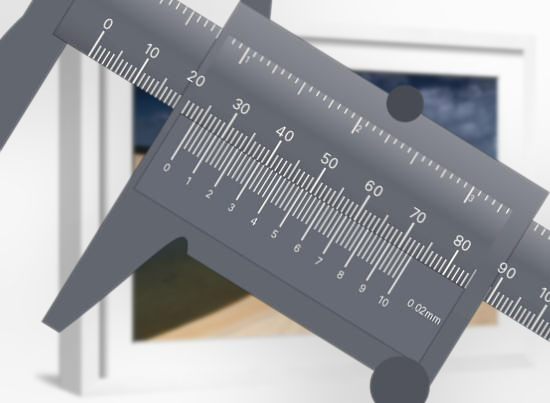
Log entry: 24.0 mm
